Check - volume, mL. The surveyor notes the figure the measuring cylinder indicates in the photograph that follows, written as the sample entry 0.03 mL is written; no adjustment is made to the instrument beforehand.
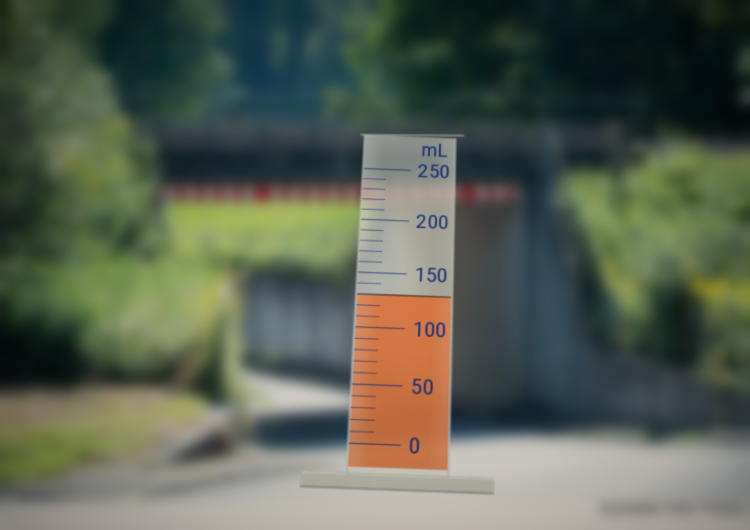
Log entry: 130 mL
